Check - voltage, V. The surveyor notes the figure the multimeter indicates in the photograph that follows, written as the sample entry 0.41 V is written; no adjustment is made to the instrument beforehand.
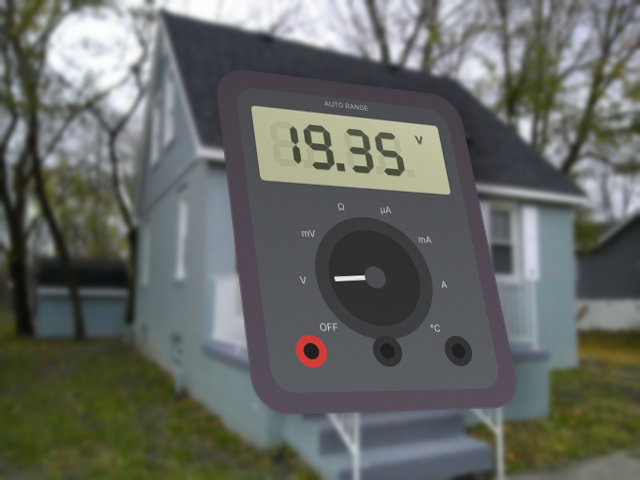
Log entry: 19.35 V
